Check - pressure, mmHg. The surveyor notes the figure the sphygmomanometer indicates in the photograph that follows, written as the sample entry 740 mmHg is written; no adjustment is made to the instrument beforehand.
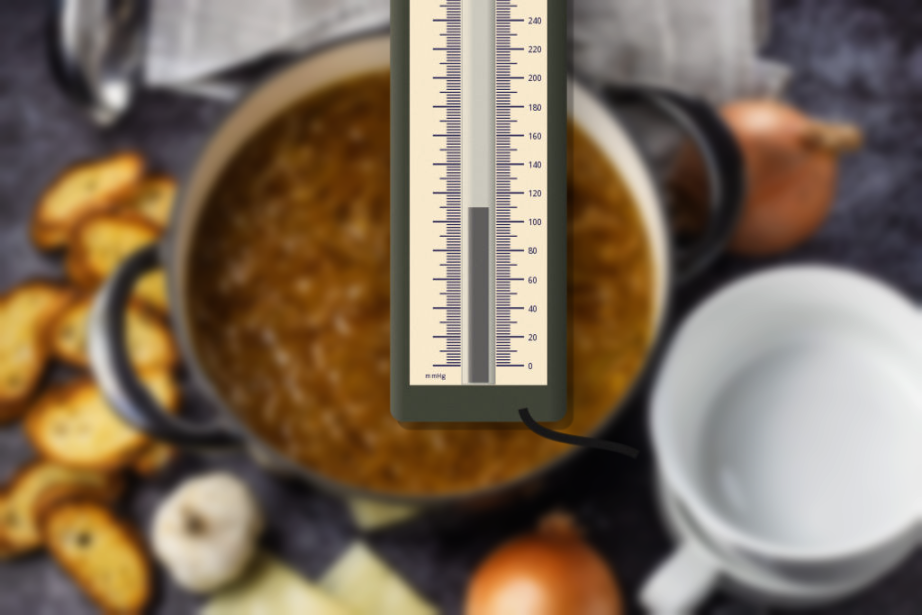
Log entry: 110 mmHg
